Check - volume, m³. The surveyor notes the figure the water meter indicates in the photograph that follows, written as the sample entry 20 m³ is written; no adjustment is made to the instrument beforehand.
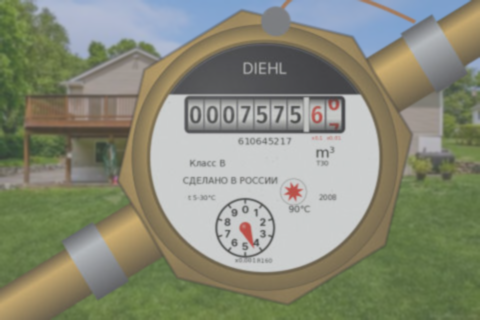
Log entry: 7575.664 m³
